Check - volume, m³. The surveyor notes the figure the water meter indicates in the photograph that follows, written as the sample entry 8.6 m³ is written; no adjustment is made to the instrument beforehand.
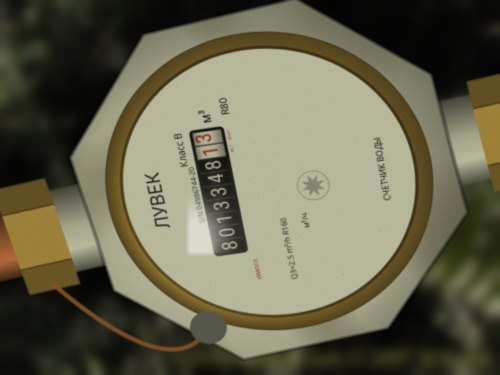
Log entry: 8013348.13 m³
